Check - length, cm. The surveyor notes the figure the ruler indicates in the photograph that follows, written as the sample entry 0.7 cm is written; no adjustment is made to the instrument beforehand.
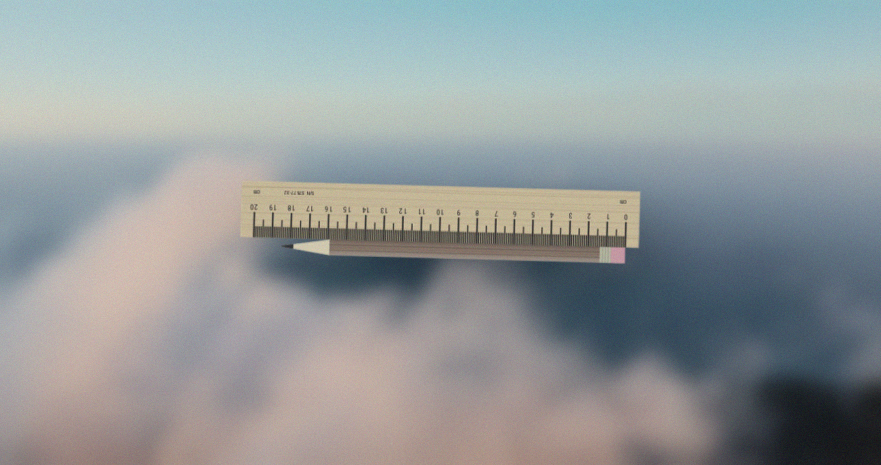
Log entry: 18.5 cm
